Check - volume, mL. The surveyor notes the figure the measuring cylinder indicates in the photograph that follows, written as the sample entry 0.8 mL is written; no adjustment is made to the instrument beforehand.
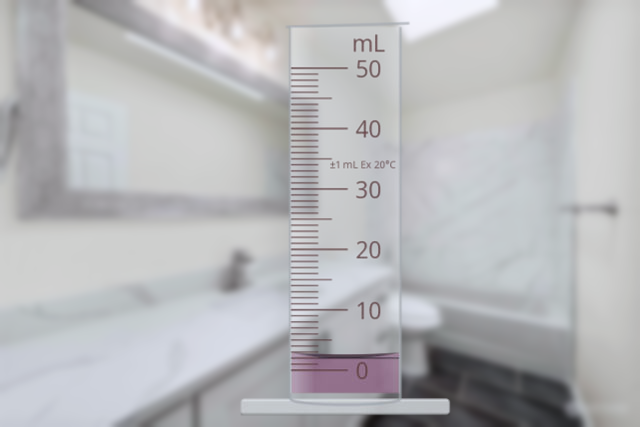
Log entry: 2 mL
